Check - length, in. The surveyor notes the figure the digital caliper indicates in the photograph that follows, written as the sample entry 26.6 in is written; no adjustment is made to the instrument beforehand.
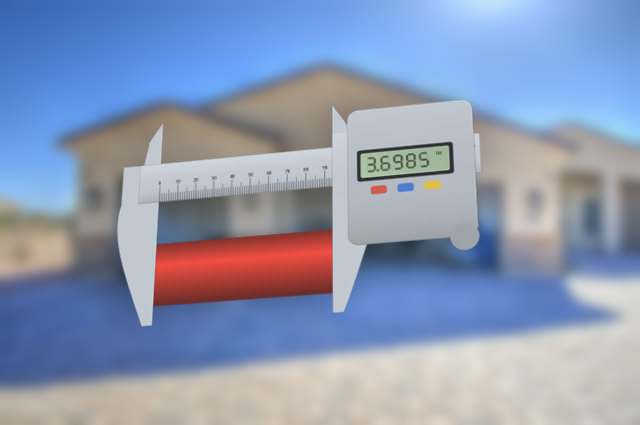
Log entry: 3.6985 in
